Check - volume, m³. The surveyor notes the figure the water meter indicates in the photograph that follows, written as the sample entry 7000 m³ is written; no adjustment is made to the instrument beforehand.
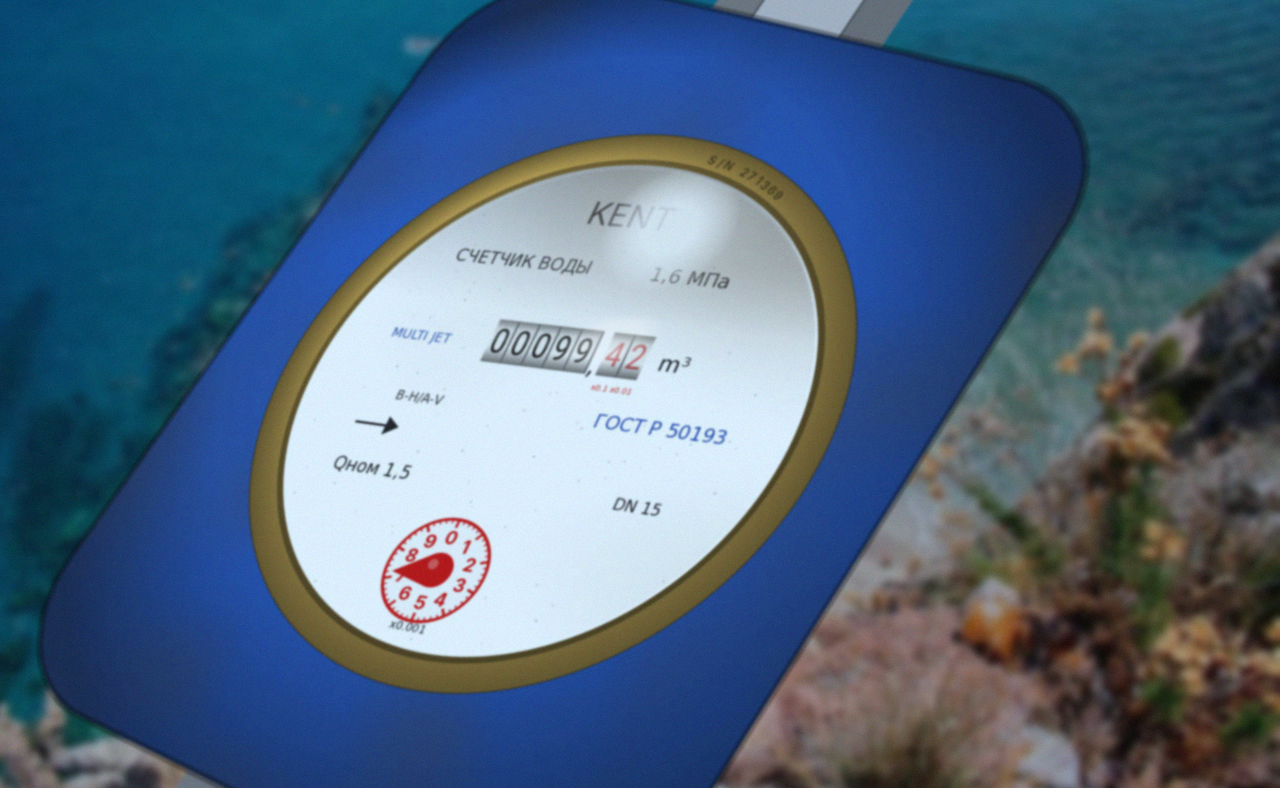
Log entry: 99.427 m³
